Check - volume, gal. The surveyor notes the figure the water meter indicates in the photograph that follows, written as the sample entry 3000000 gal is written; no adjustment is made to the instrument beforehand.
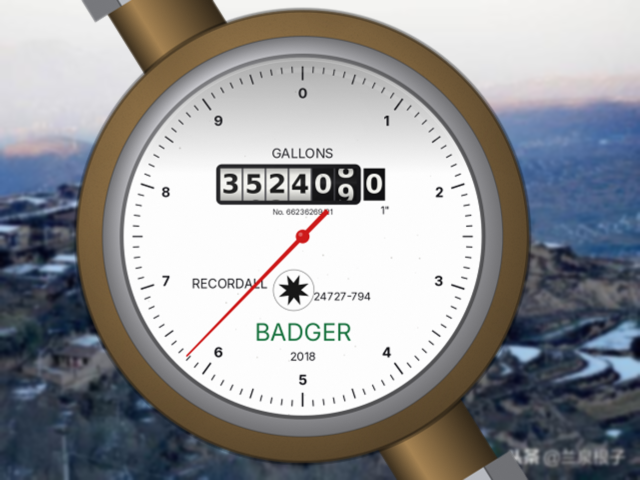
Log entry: 3524086.2 gal
